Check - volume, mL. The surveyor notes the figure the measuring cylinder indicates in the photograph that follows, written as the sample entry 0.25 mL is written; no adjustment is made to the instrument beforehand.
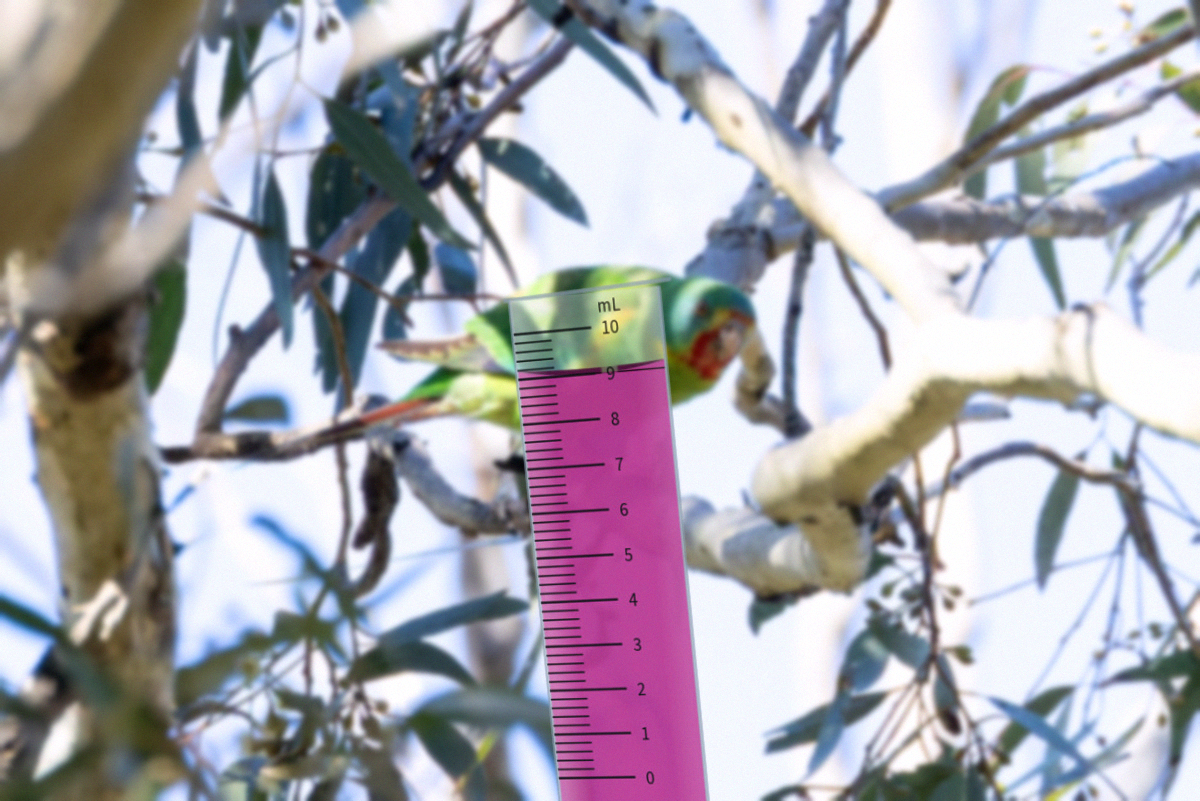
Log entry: 9 mL
